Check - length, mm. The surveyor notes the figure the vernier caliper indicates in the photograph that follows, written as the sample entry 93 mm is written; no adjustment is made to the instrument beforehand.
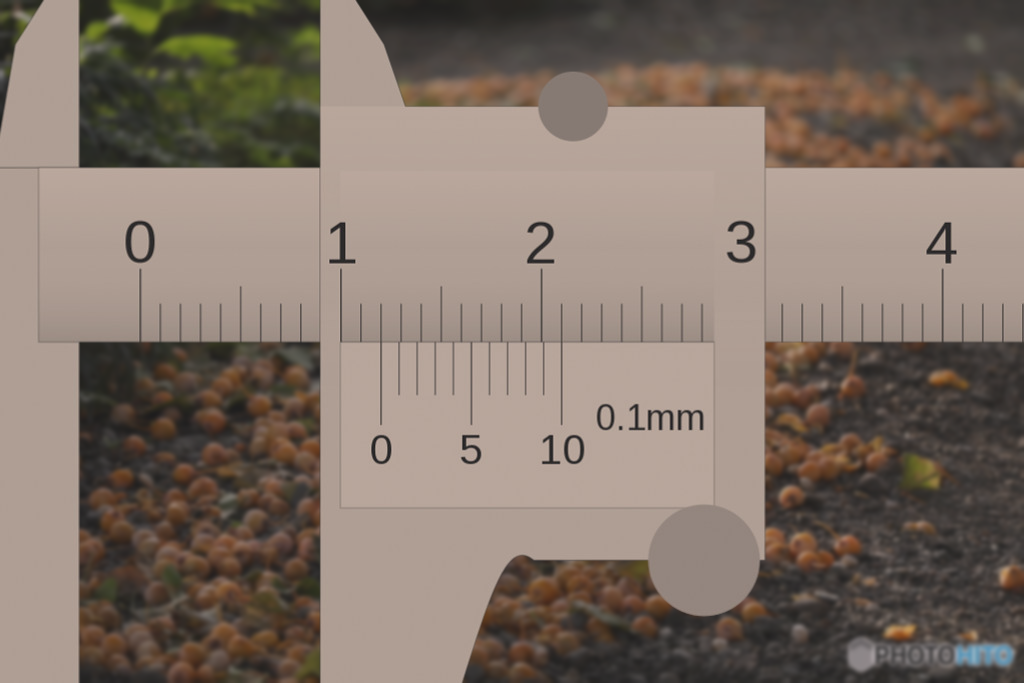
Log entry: 12.0 mm
